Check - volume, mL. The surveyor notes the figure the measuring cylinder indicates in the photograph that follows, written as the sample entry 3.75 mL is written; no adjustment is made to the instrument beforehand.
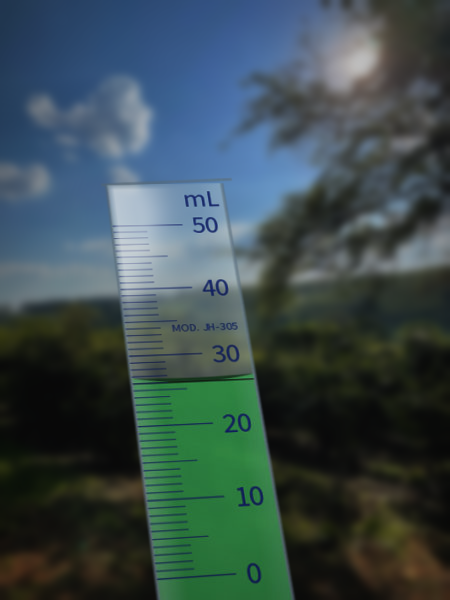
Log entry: 26 mL
